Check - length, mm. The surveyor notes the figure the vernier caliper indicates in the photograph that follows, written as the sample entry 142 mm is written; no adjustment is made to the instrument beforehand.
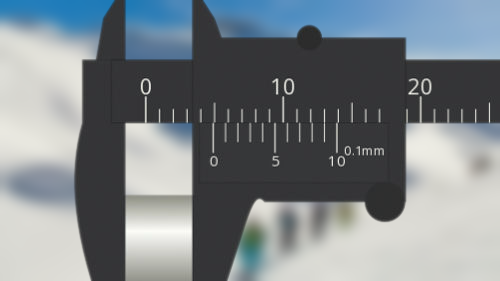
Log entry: 4.9 mm
